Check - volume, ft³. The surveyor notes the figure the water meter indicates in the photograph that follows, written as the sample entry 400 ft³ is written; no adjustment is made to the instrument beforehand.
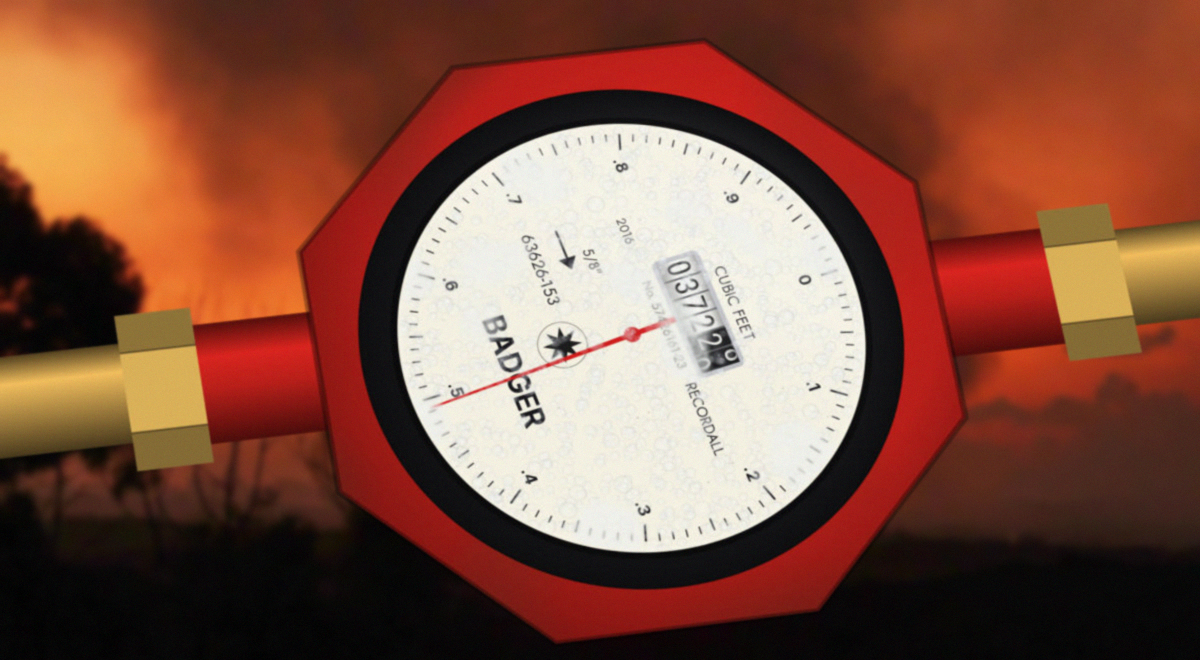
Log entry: 37228.49 ft³
